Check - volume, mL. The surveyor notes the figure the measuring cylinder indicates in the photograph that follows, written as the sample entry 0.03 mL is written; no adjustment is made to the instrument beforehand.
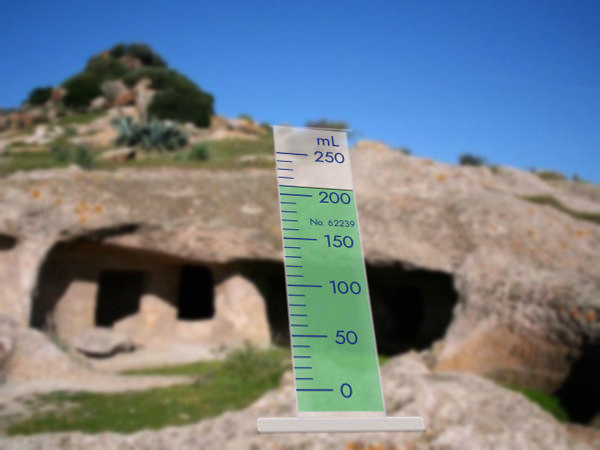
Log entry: 210 mL
